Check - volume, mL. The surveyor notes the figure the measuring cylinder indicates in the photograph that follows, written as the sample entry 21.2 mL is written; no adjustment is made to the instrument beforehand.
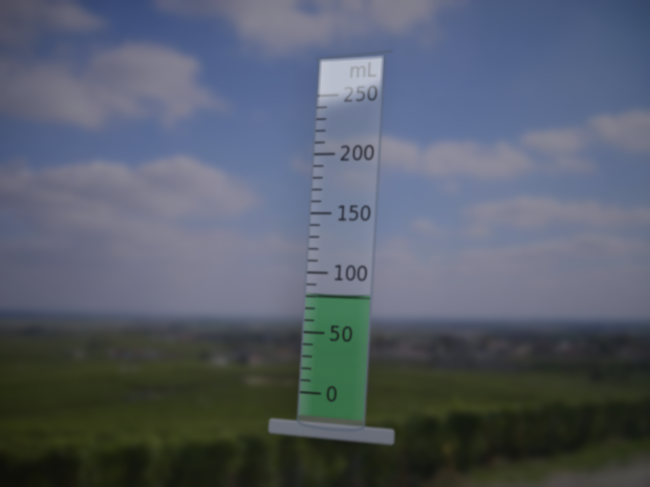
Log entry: 80 mL
